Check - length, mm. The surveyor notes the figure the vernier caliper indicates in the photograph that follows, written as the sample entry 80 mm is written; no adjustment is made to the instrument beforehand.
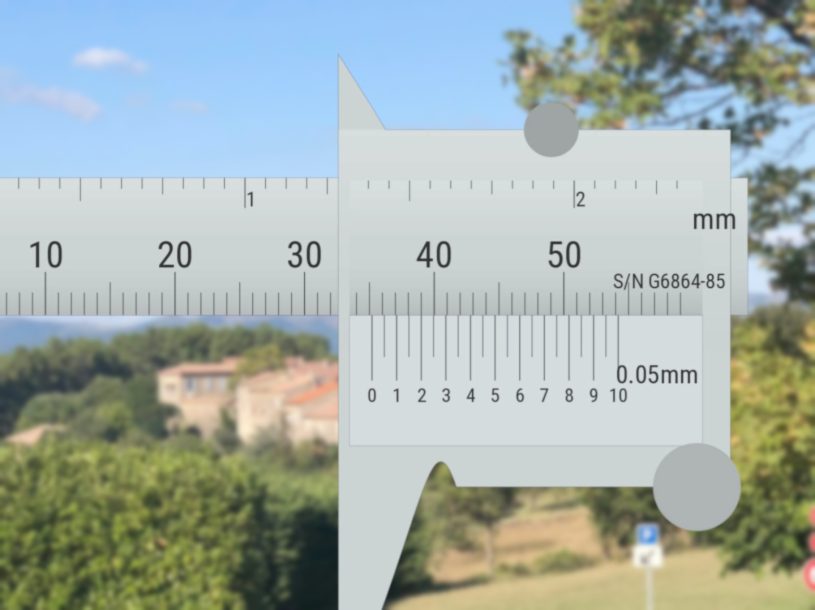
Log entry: 35.2 mm
